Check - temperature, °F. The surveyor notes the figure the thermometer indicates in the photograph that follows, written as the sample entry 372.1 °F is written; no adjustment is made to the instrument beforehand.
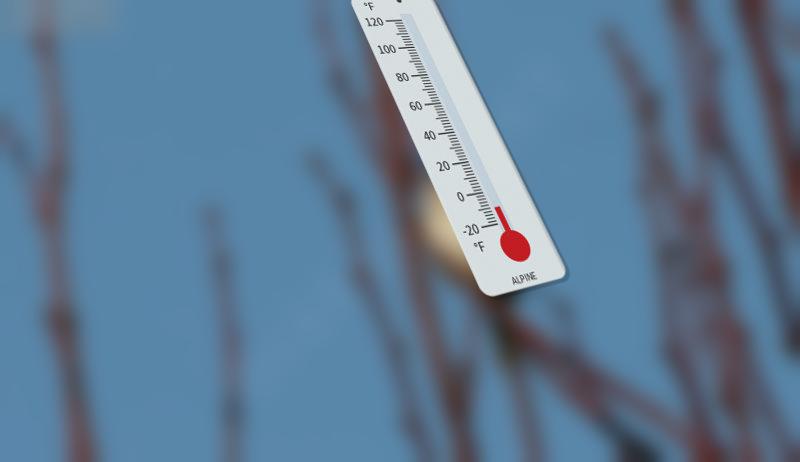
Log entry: -10 °F
